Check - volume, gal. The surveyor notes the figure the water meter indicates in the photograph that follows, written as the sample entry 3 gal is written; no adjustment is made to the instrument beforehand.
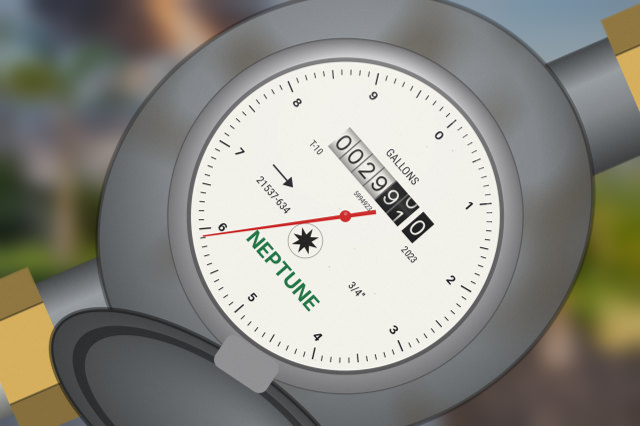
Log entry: 29905.9 gal
